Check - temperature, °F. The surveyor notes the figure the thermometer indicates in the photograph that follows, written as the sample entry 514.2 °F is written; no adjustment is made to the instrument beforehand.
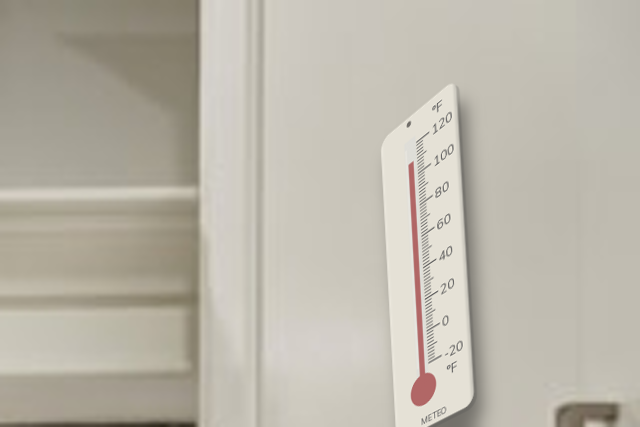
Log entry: 110 °F
